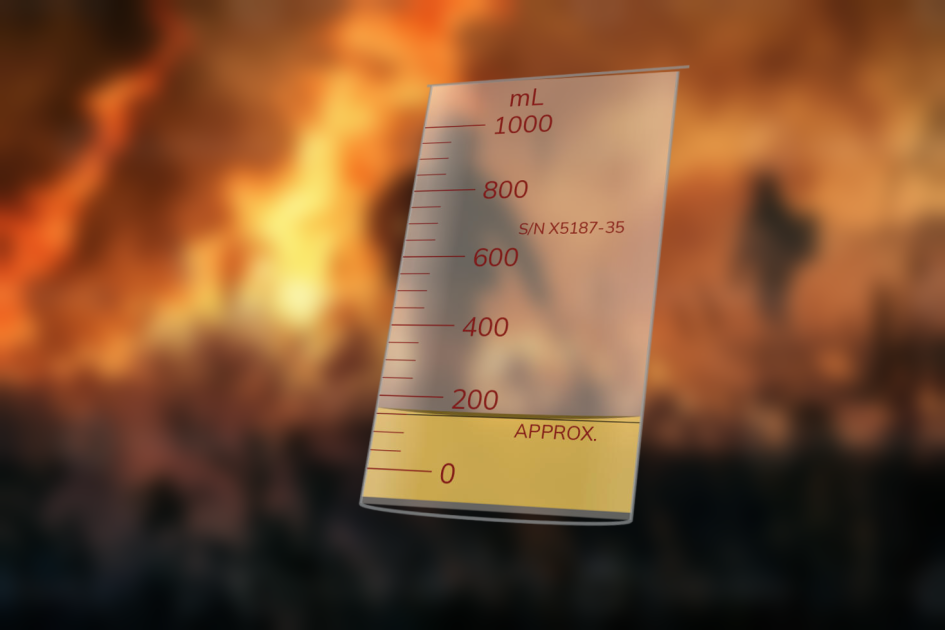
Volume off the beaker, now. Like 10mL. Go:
150mL
